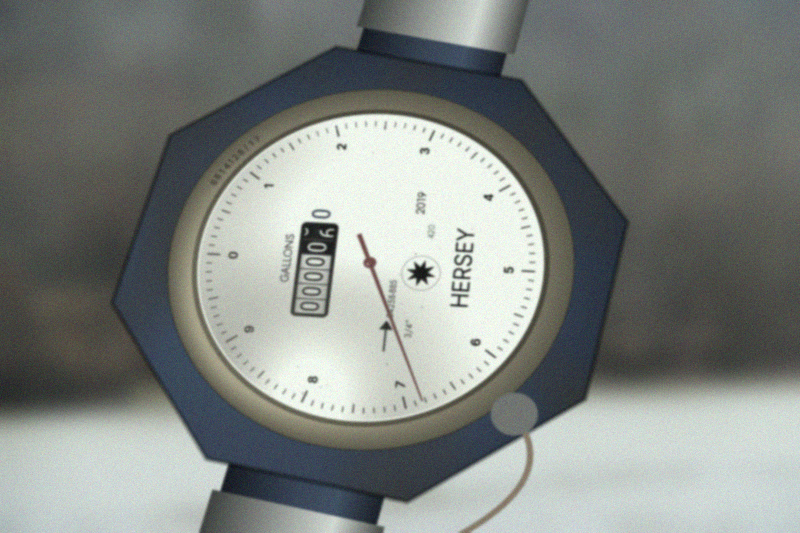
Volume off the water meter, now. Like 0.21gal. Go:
56.8gal
